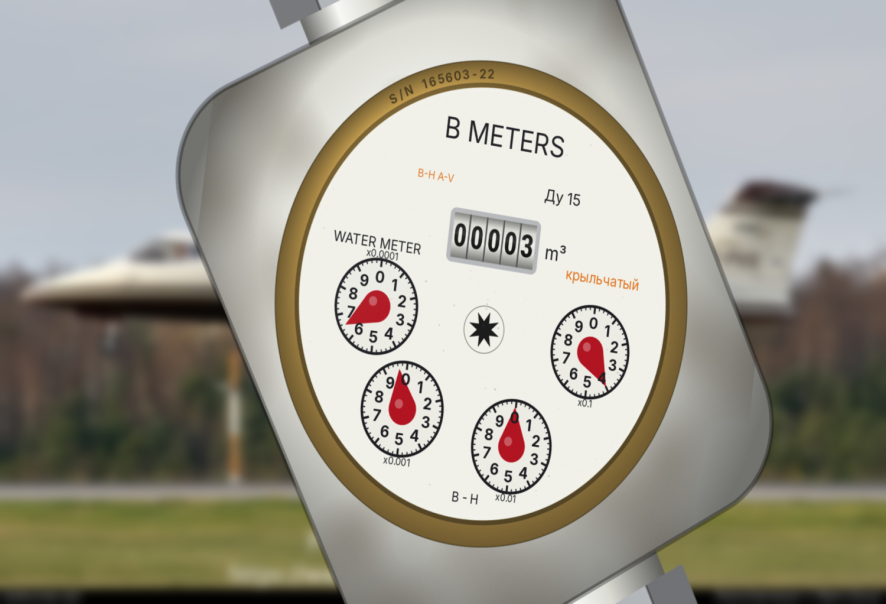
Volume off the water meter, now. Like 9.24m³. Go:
3.3996m³
